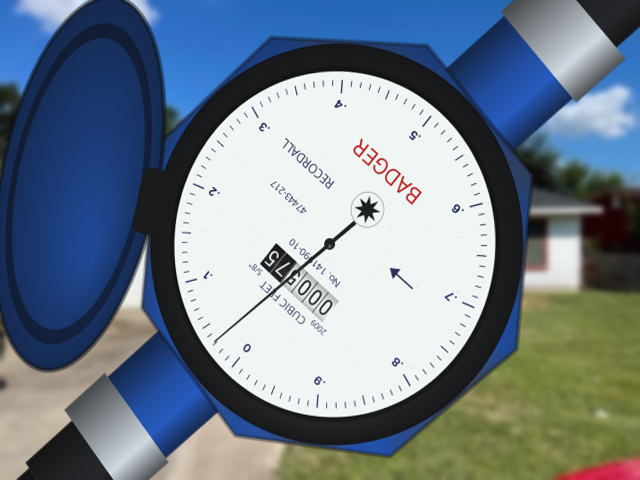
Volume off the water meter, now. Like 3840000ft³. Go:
575.03ft³
